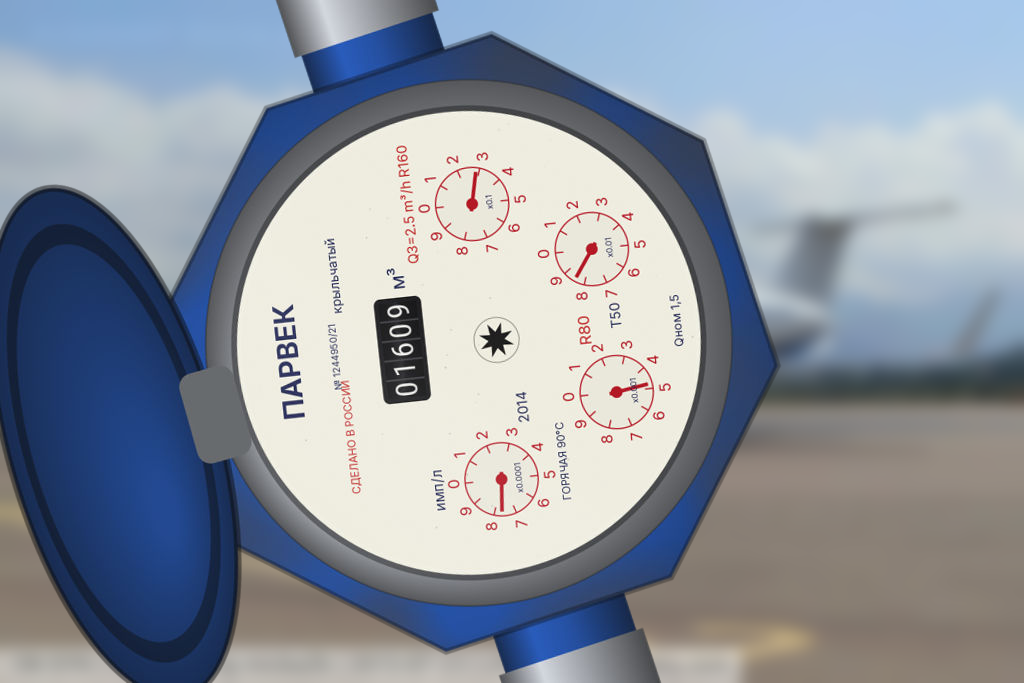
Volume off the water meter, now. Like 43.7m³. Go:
1609.2847m³
